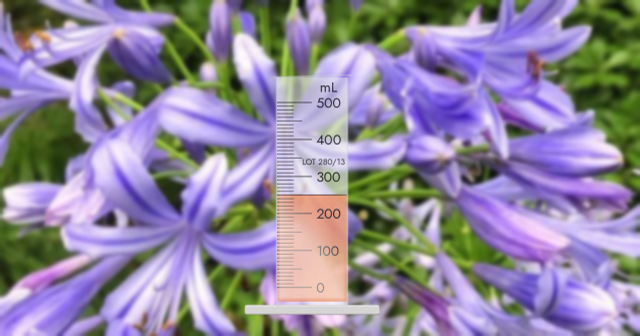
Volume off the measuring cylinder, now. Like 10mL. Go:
250mL
